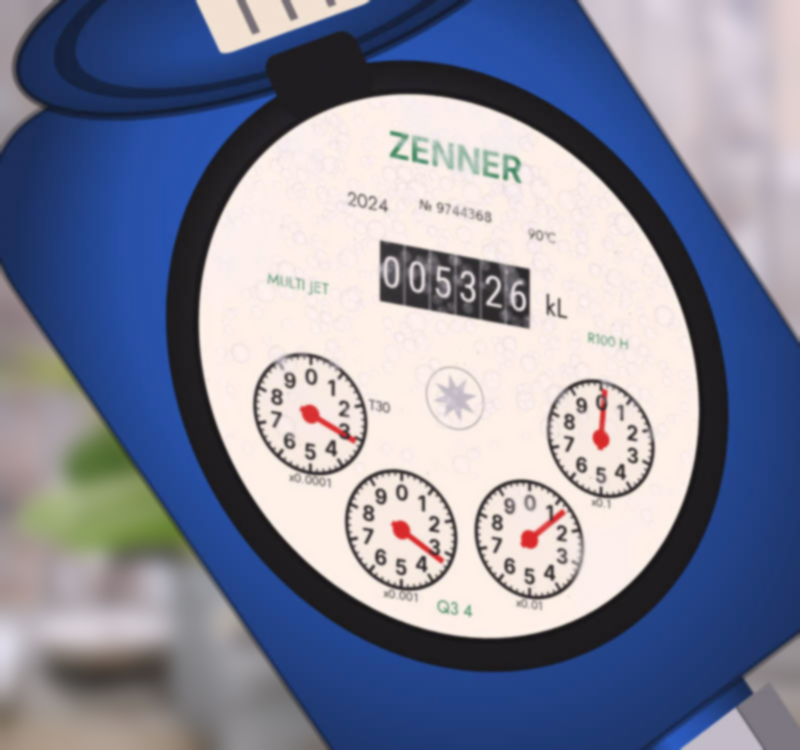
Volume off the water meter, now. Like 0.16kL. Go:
5326.0133kL
